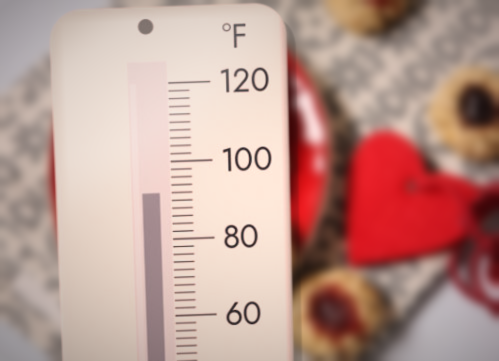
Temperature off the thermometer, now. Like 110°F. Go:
92°F
